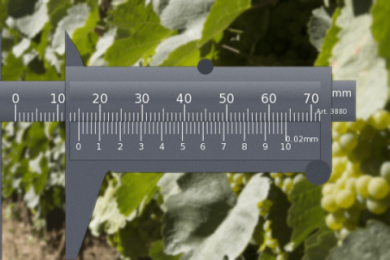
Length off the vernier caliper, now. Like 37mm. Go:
15.0mm
